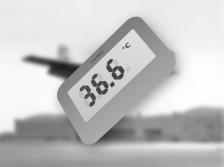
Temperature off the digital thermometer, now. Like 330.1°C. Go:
36.6°C
